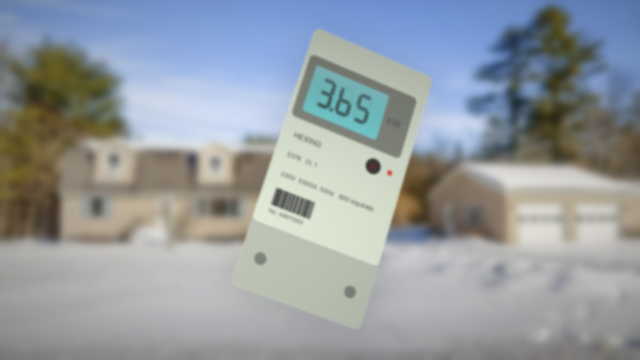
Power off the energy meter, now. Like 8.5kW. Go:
3.65kW
